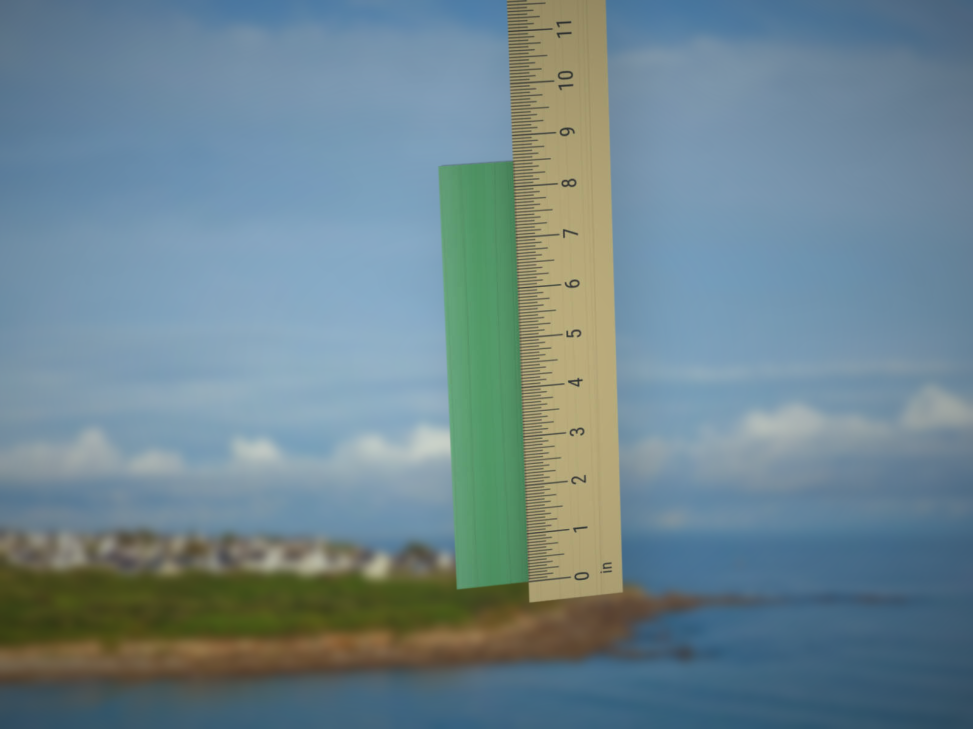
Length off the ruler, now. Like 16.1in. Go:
8.5in
